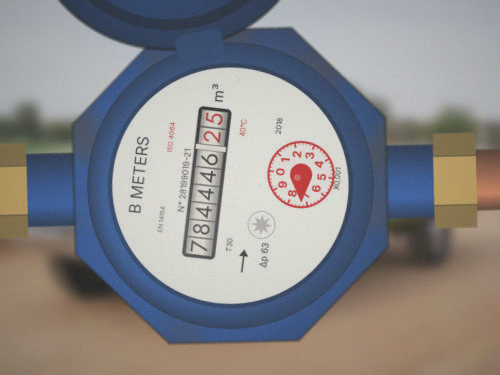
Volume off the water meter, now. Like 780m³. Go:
784446.257m³
